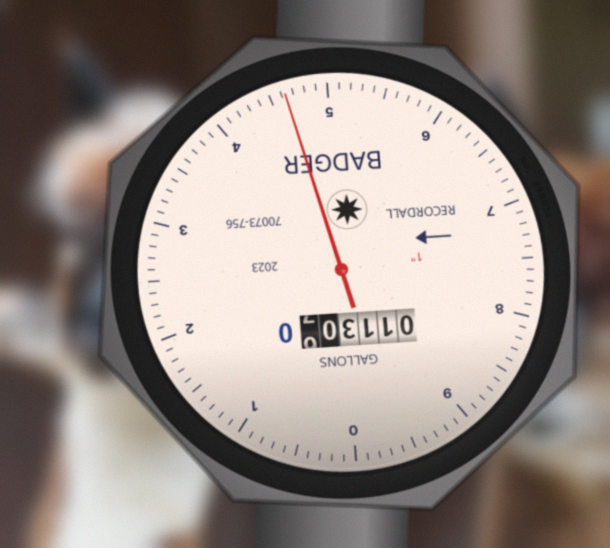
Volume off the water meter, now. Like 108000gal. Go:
113064.6gal
